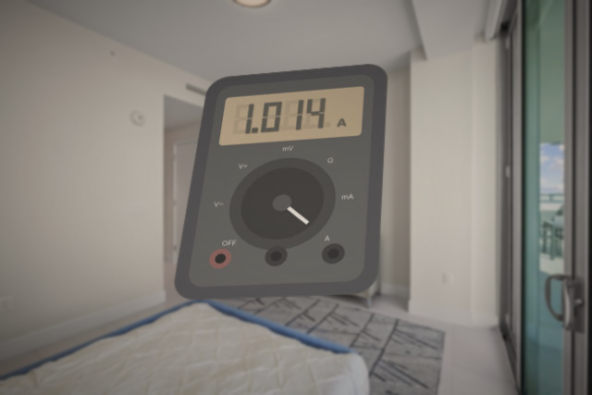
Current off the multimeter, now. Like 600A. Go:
1.014A
